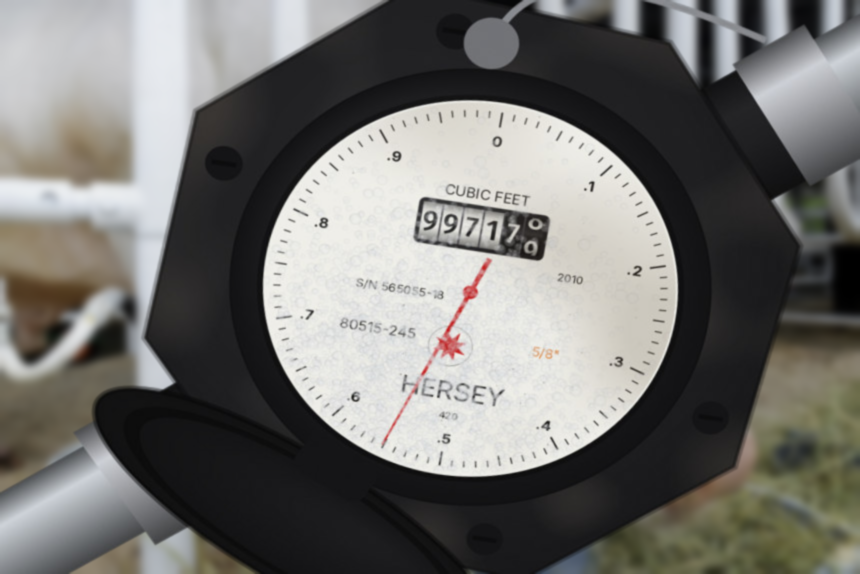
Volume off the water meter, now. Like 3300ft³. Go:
997178.55ft³
